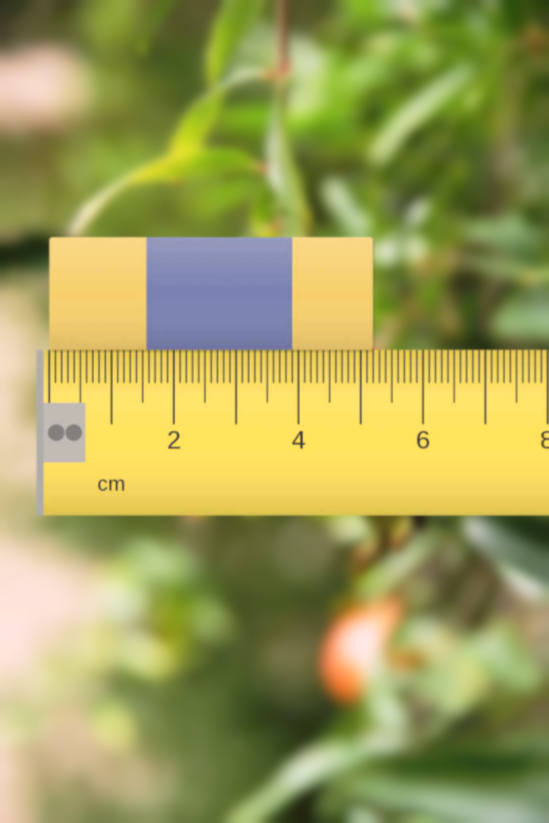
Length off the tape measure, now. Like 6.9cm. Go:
5.2cm
